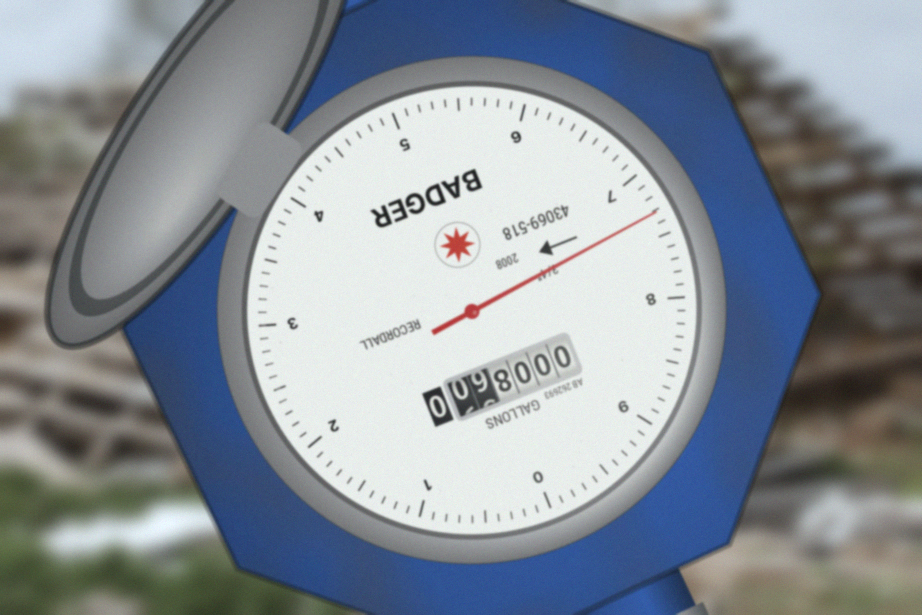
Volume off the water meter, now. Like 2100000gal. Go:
8597.3gal
